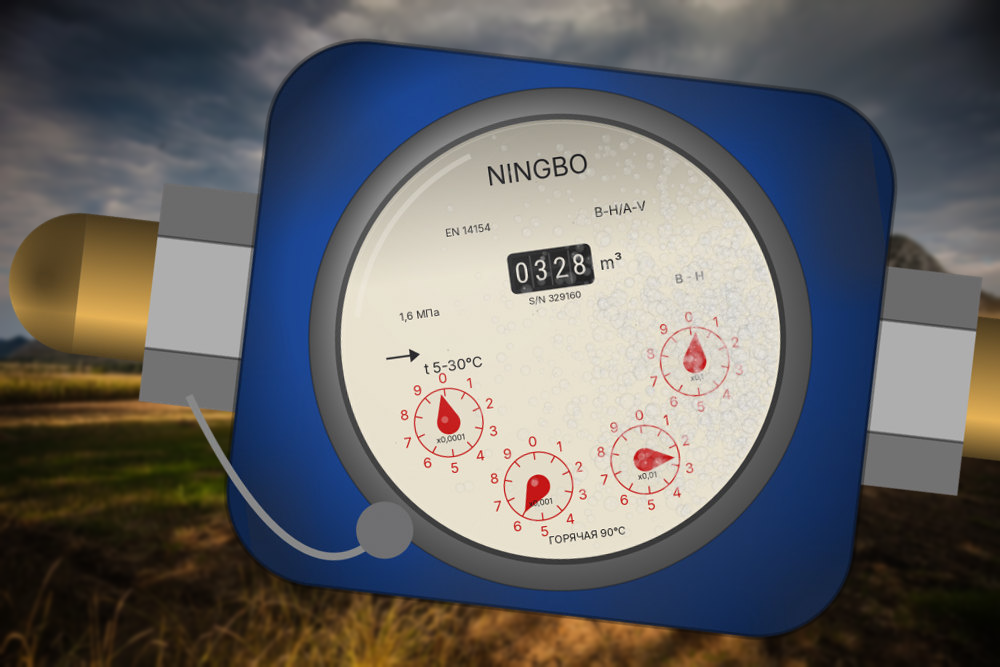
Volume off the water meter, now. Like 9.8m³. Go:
328.0259m³
